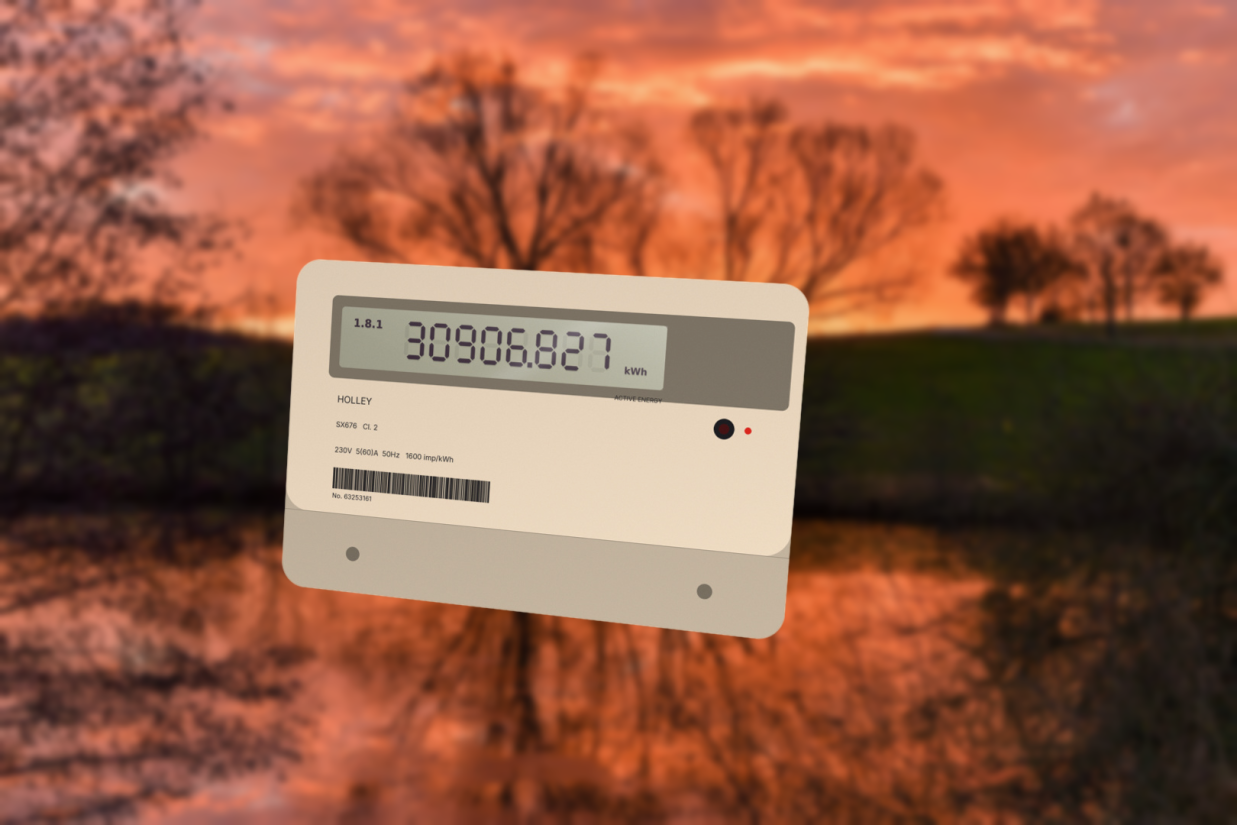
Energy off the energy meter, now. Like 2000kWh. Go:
30906.827kWh
